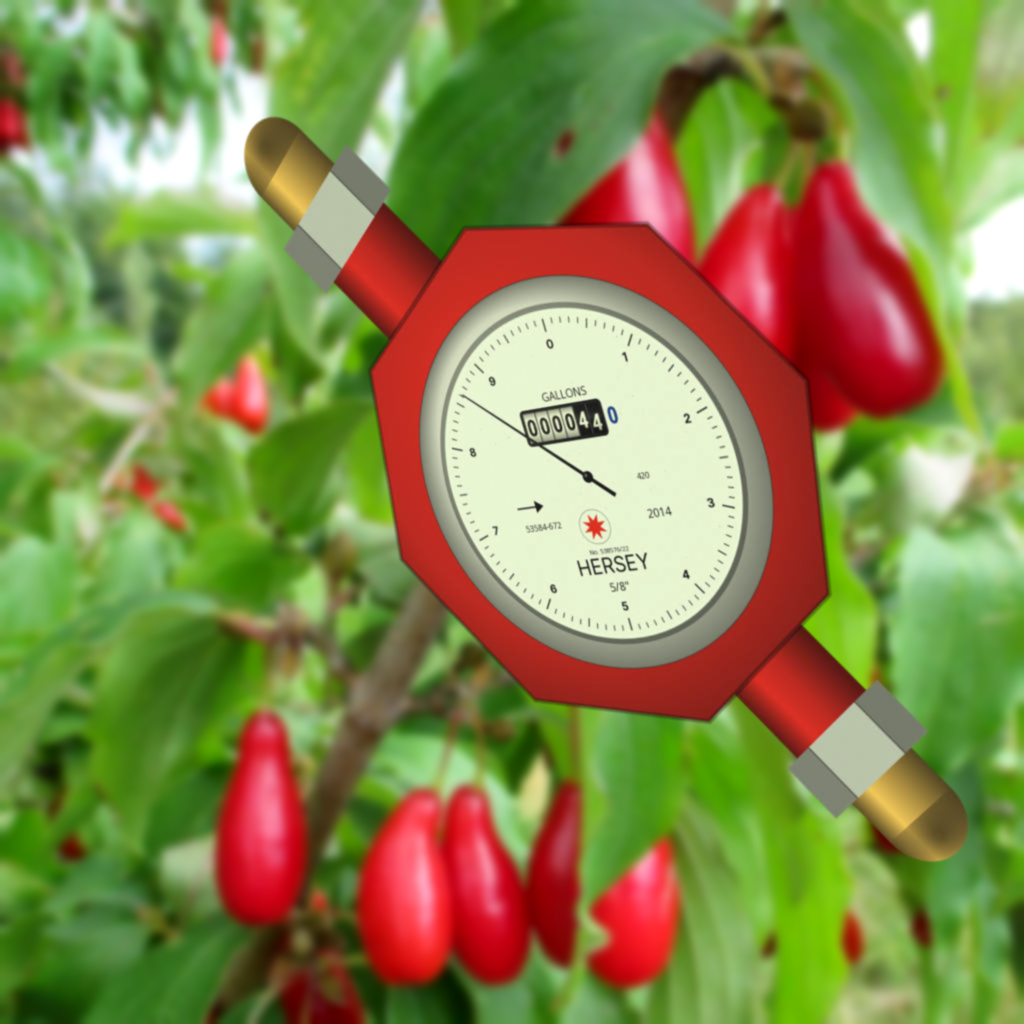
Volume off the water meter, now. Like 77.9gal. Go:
438.6gal
